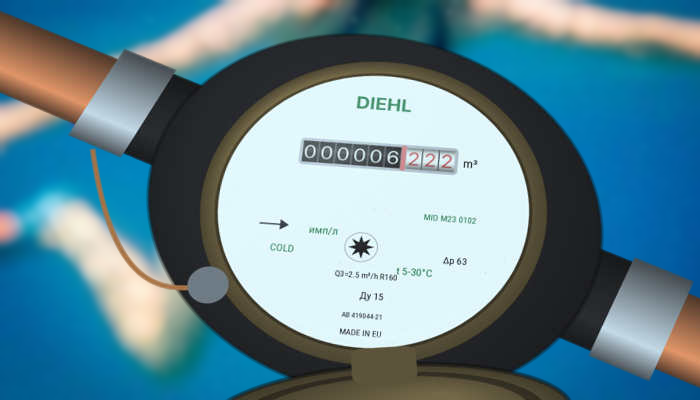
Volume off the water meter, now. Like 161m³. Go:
6.222m³
